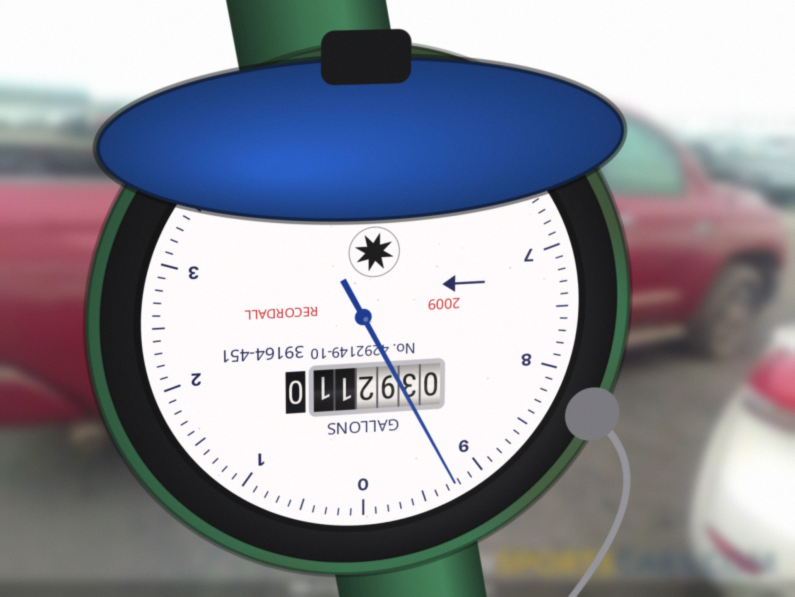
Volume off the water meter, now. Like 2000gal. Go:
392109.2gal
